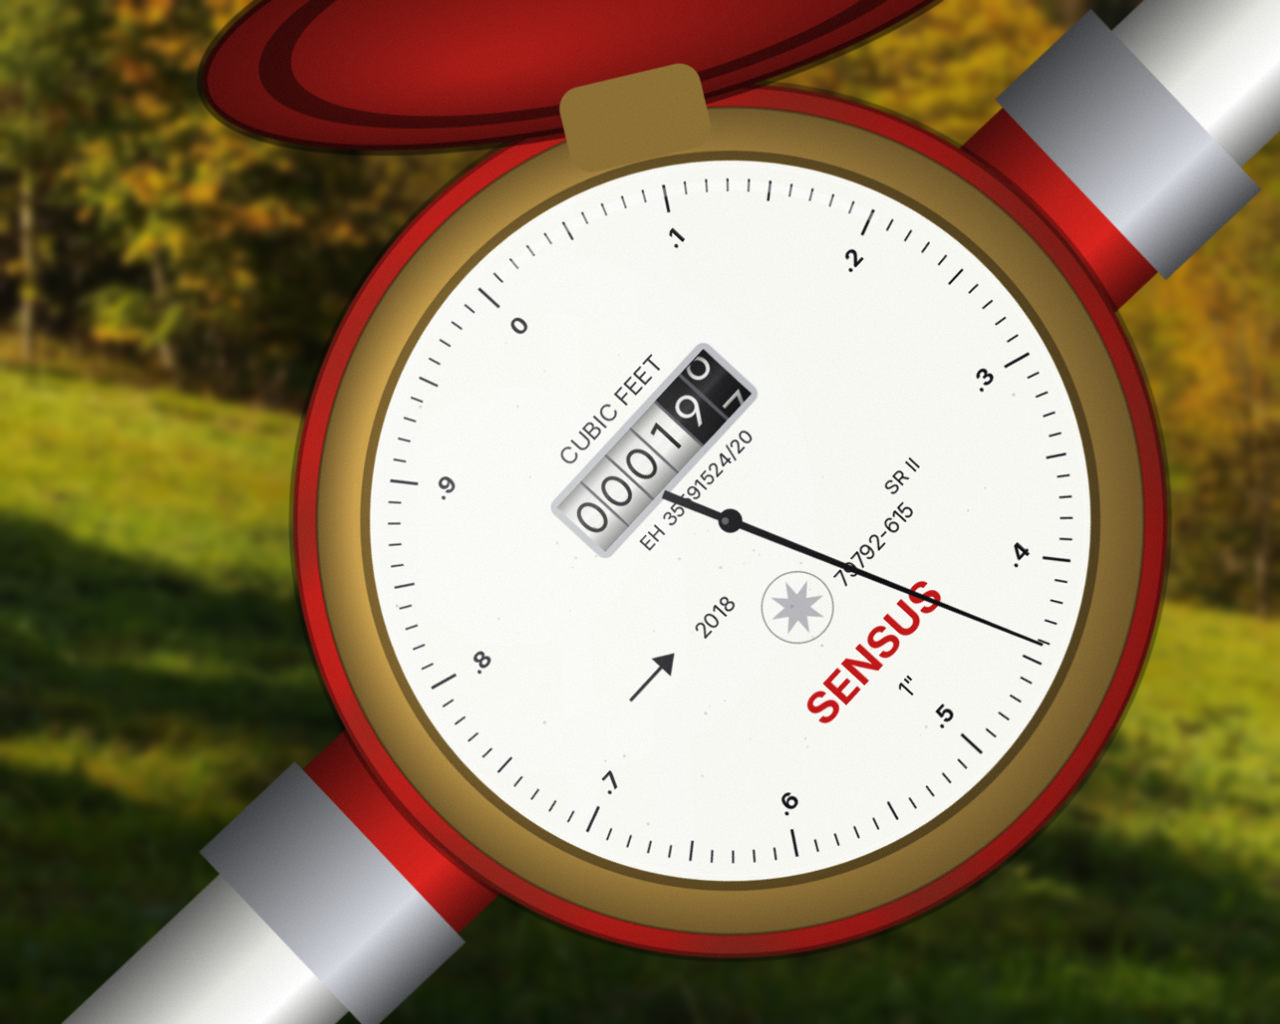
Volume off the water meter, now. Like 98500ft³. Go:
196.44ft³
